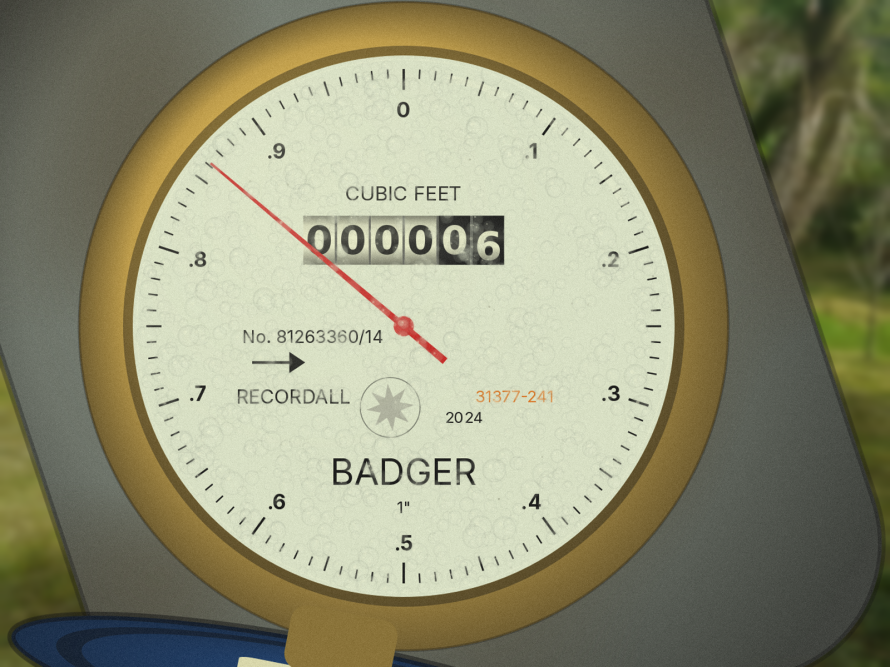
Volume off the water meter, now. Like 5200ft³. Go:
5.86ft³
